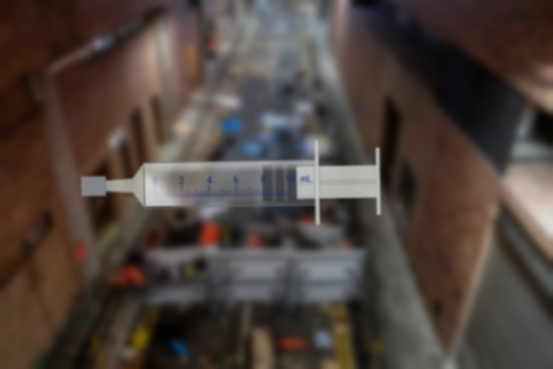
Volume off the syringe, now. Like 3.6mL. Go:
8mL
